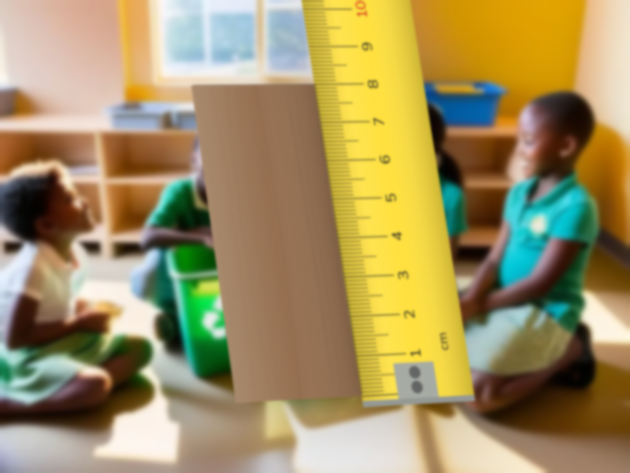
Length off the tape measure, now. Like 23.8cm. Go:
8cm
